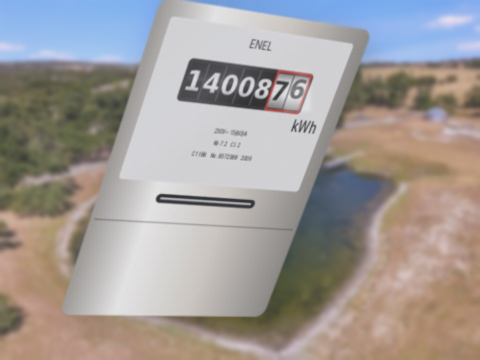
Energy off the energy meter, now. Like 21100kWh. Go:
14008.76kWh
